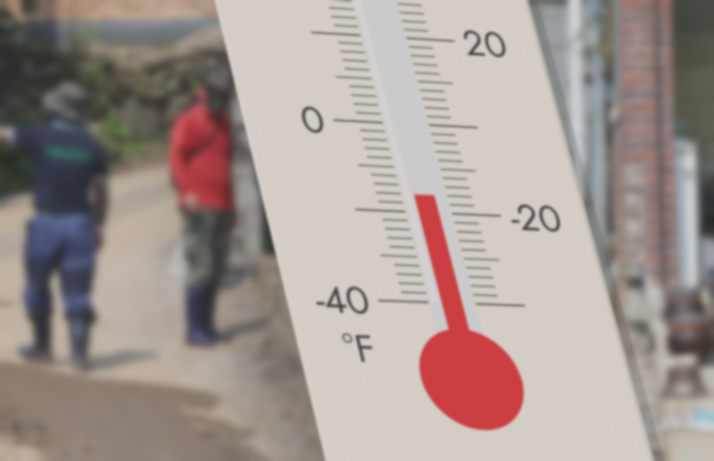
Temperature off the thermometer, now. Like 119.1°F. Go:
-16°F
